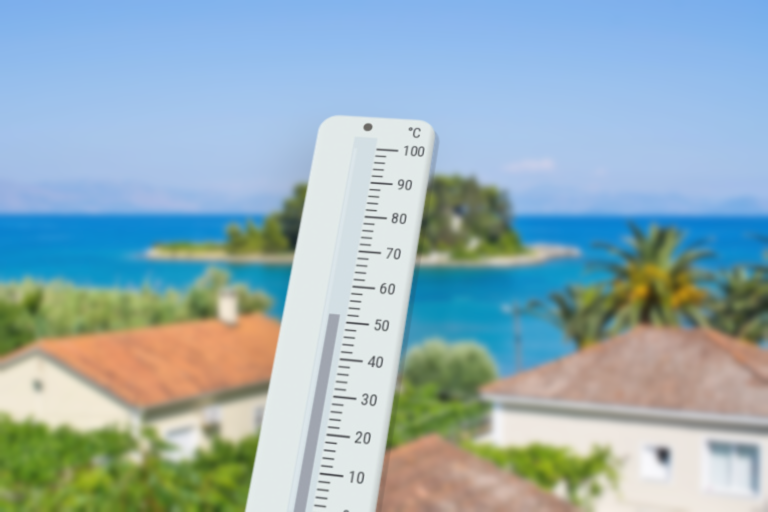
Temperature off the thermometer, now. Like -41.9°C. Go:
52°C
